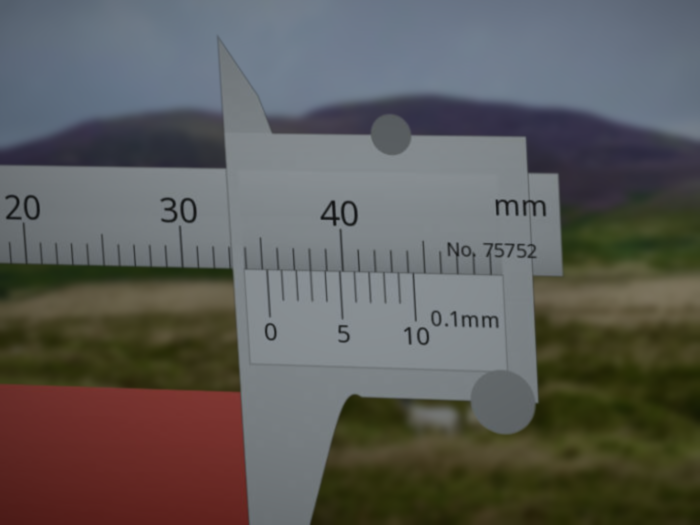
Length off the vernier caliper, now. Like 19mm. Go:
35.3mm
